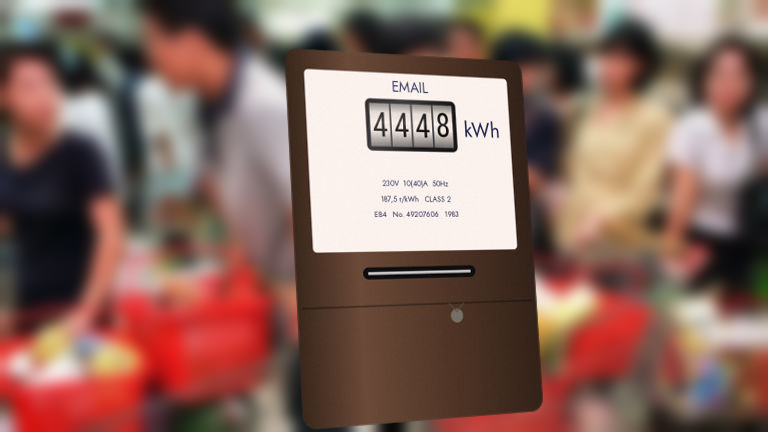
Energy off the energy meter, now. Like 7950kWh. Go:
4448kWh
